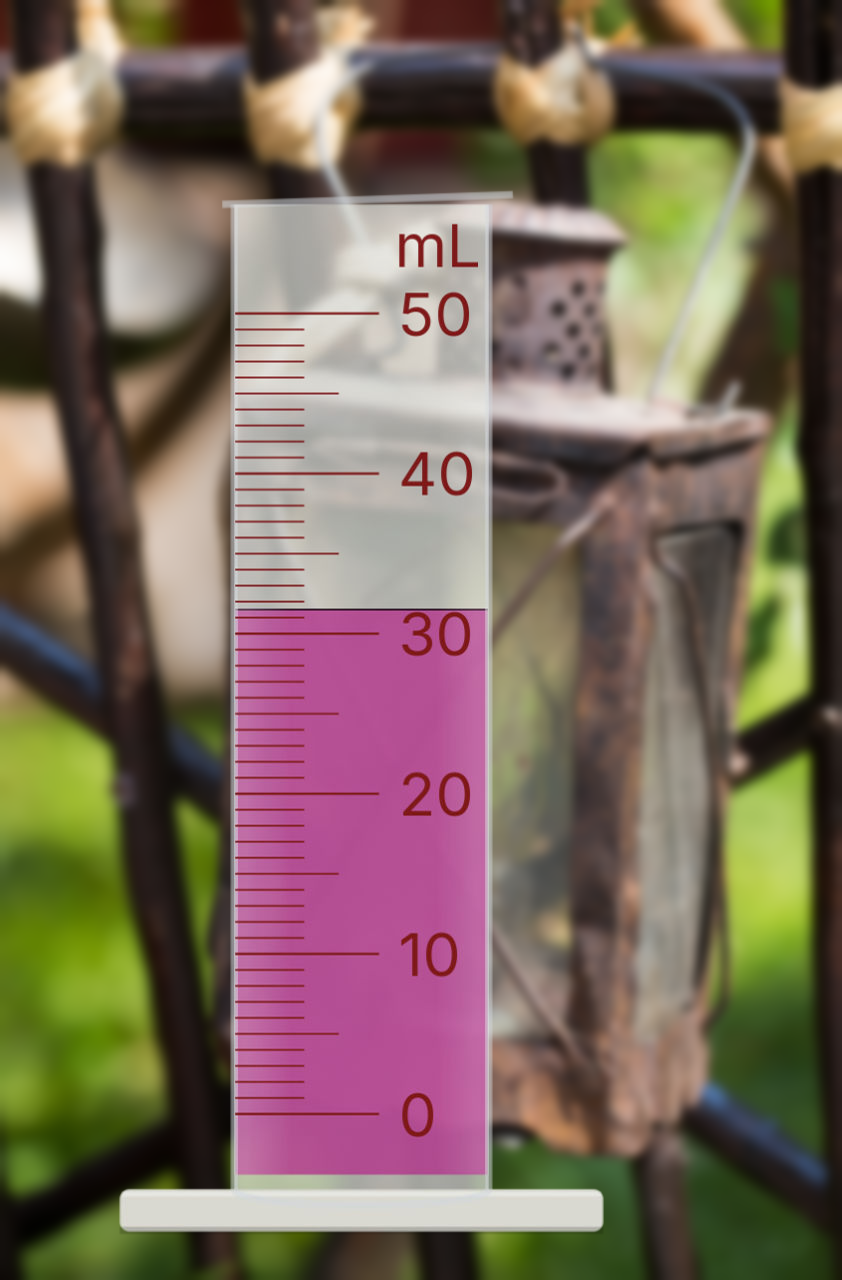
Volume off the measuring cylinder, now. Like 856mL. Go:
31.5mL
